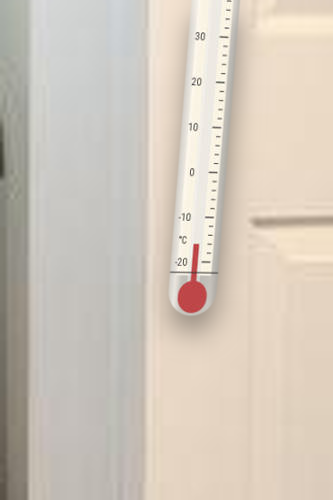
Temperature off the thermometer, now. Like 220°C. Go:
-16°C
